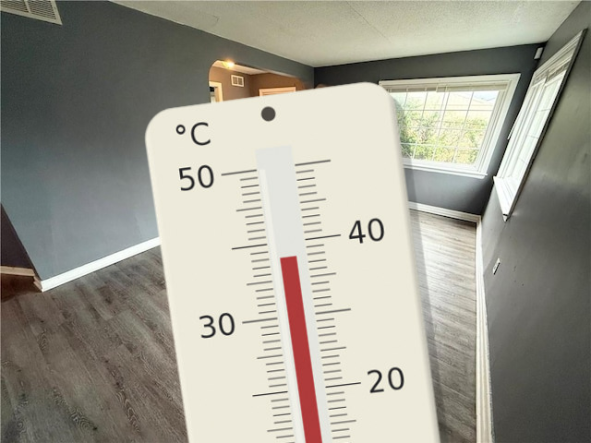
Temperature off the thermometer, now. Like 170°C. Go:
38°C
